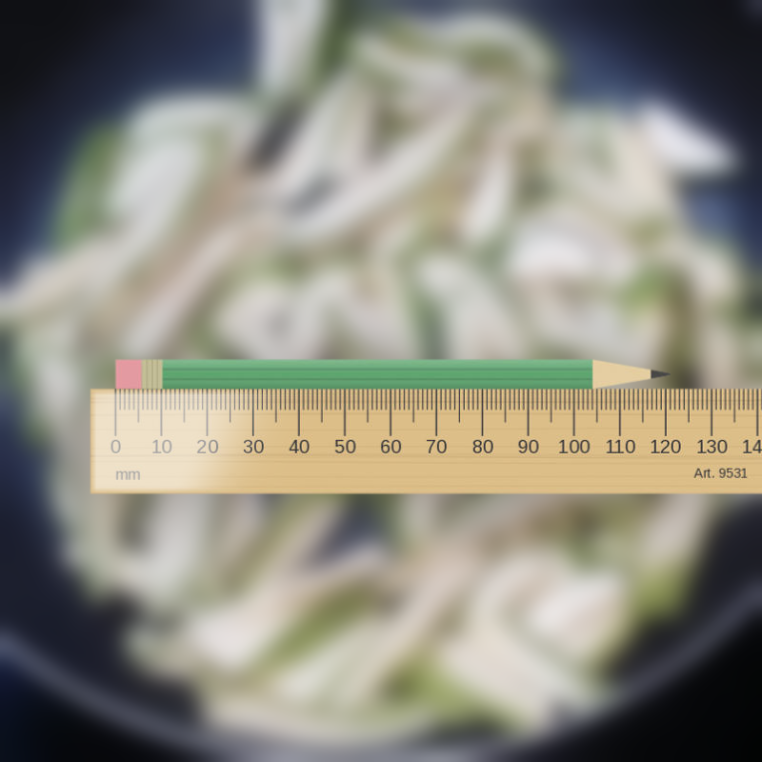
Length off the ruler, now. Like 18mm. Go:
121mm
